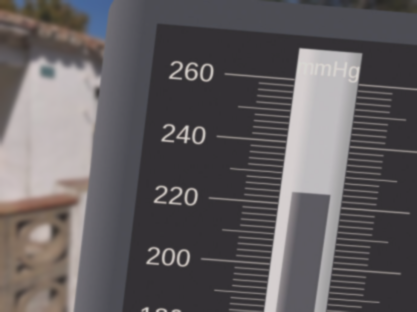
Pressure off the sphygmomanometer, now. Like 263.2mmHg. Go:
224mmHg
